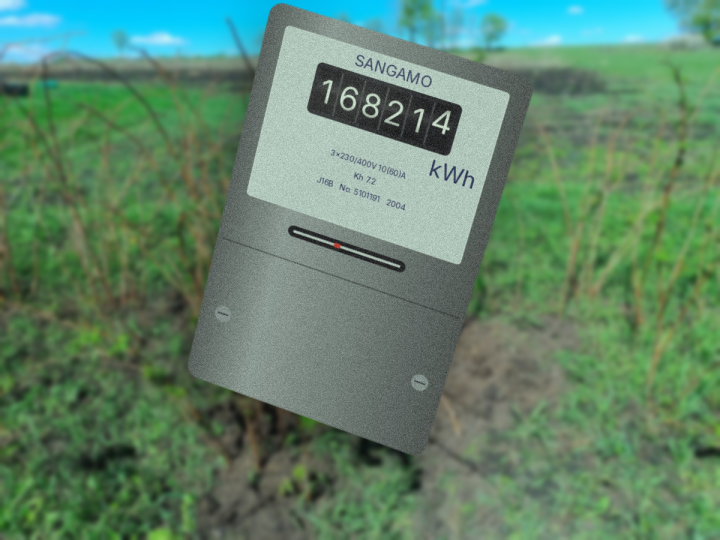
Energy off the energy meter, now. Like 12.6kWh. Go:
168214kWh
